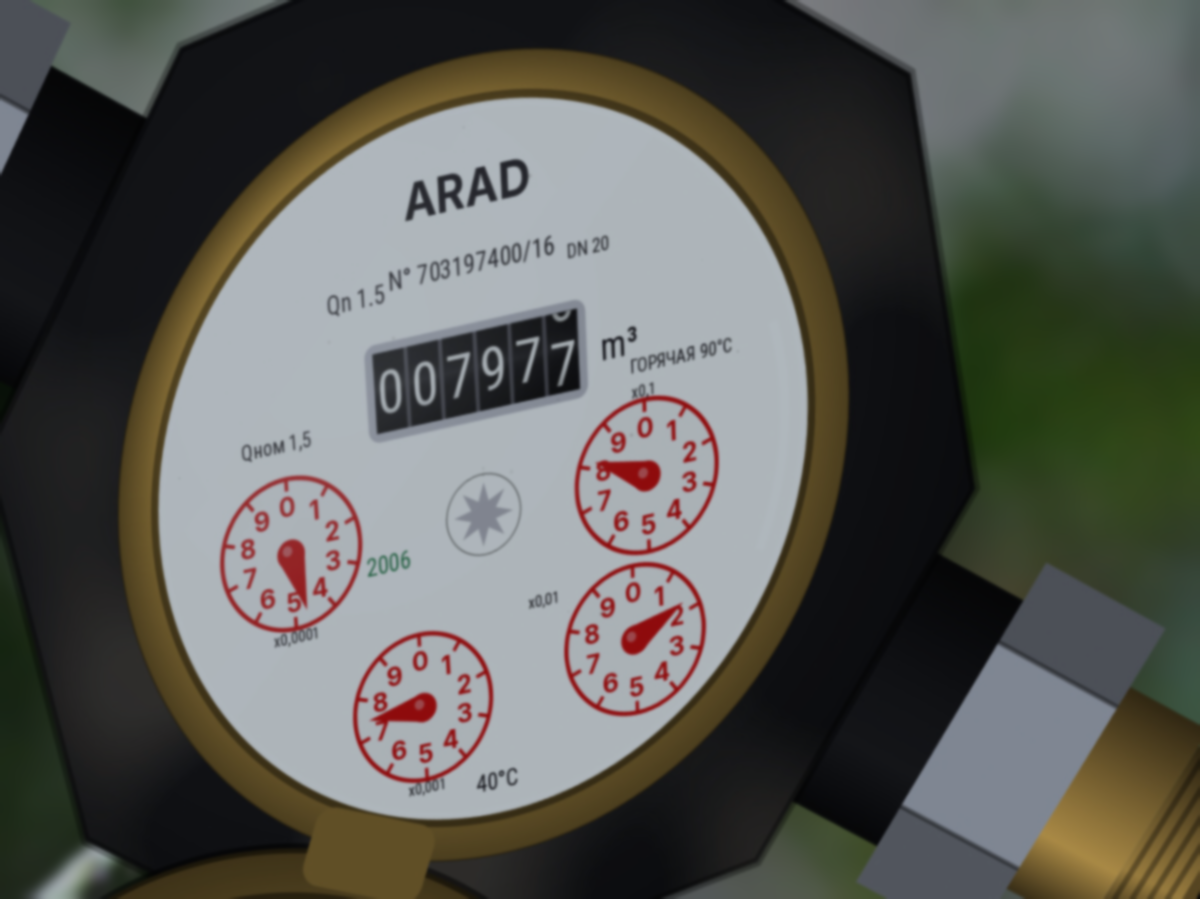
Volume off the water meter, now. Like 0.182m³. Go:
7976.8174m³
